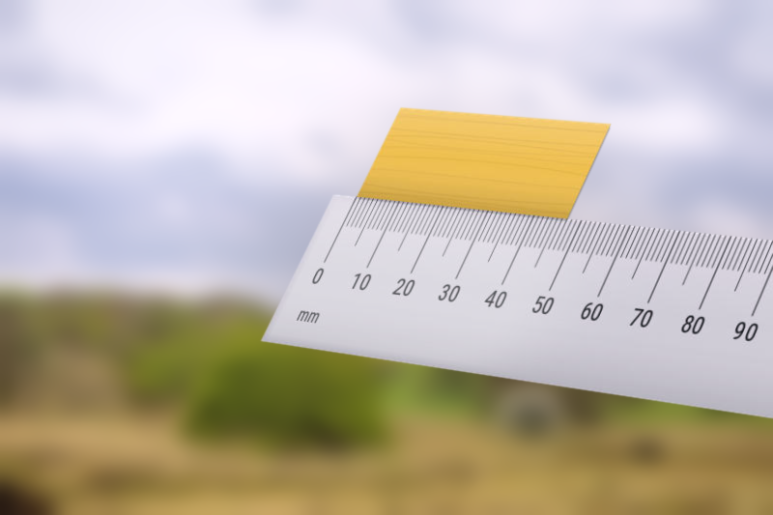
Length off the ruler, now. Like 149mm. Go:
47mm
